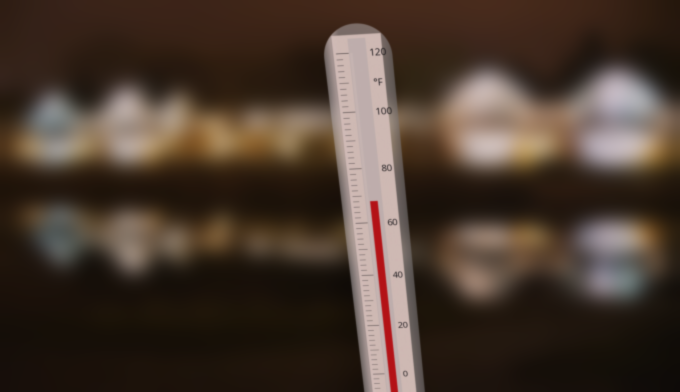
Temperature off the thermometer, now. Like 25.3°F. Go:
68°F
